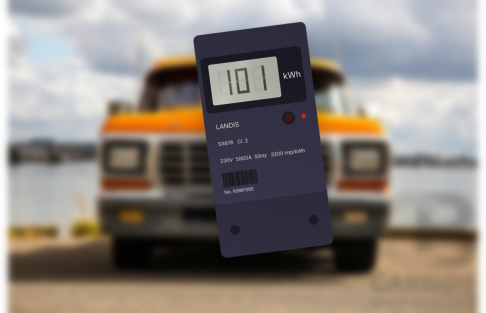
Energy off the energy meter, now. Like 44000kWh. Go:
101kWh
